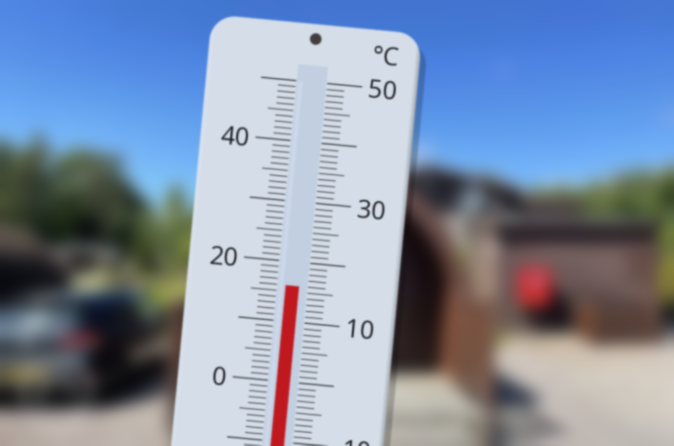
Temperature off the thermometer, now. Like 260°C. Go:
16°C
